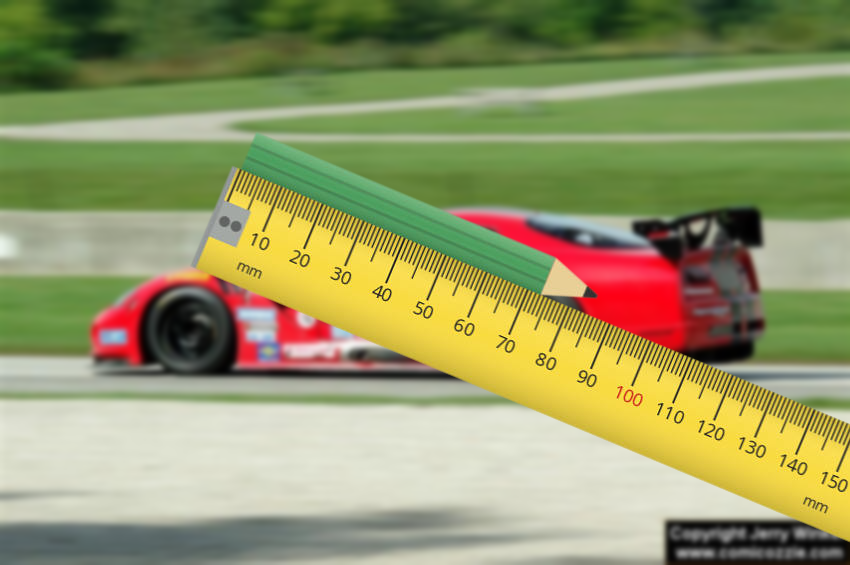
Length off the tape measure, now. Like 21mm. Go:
85mm
